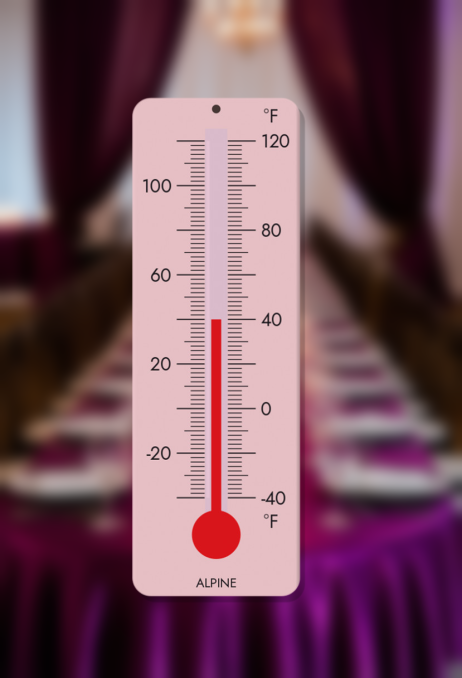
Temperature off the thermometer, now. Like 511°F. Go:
40°F
